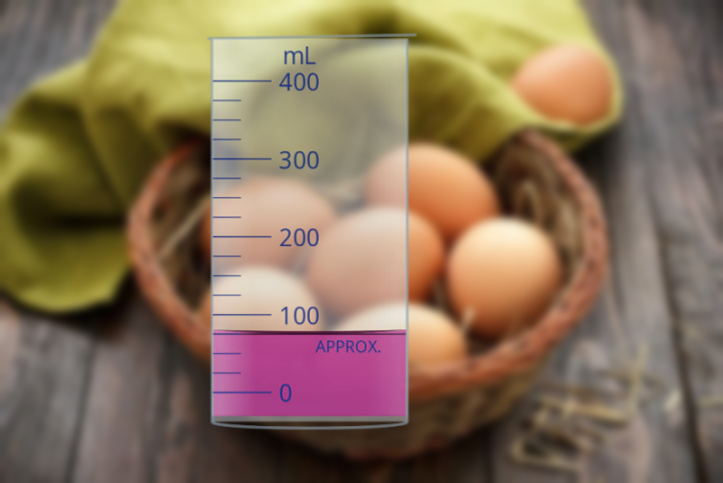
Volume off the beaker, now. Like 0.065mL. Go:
75mL
